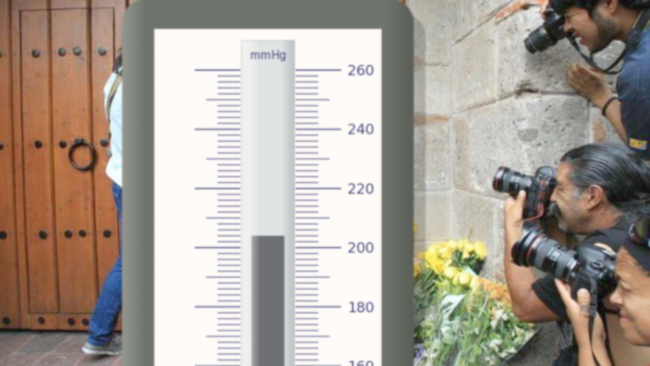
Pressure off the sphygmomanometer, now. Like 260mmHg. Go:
204mmHg
